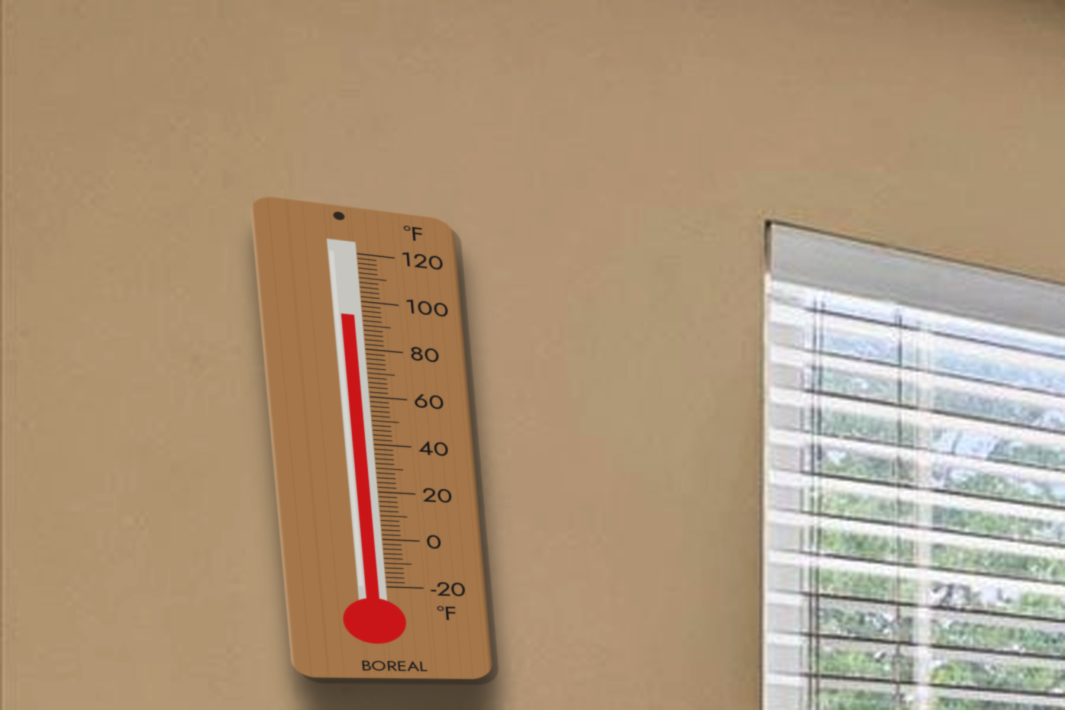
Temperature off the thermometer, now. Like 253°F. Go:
94°F
